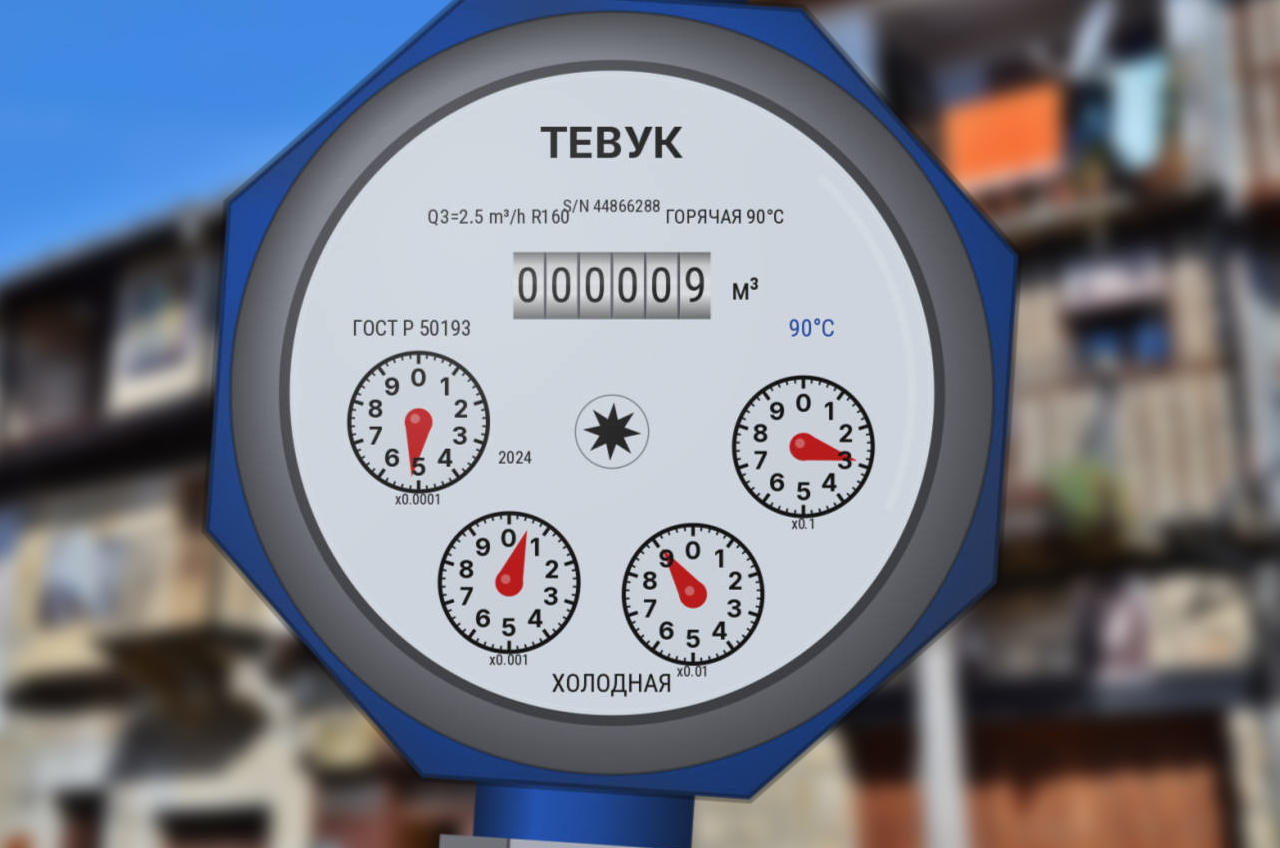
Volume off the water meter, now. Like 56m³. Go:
9.2905m³
